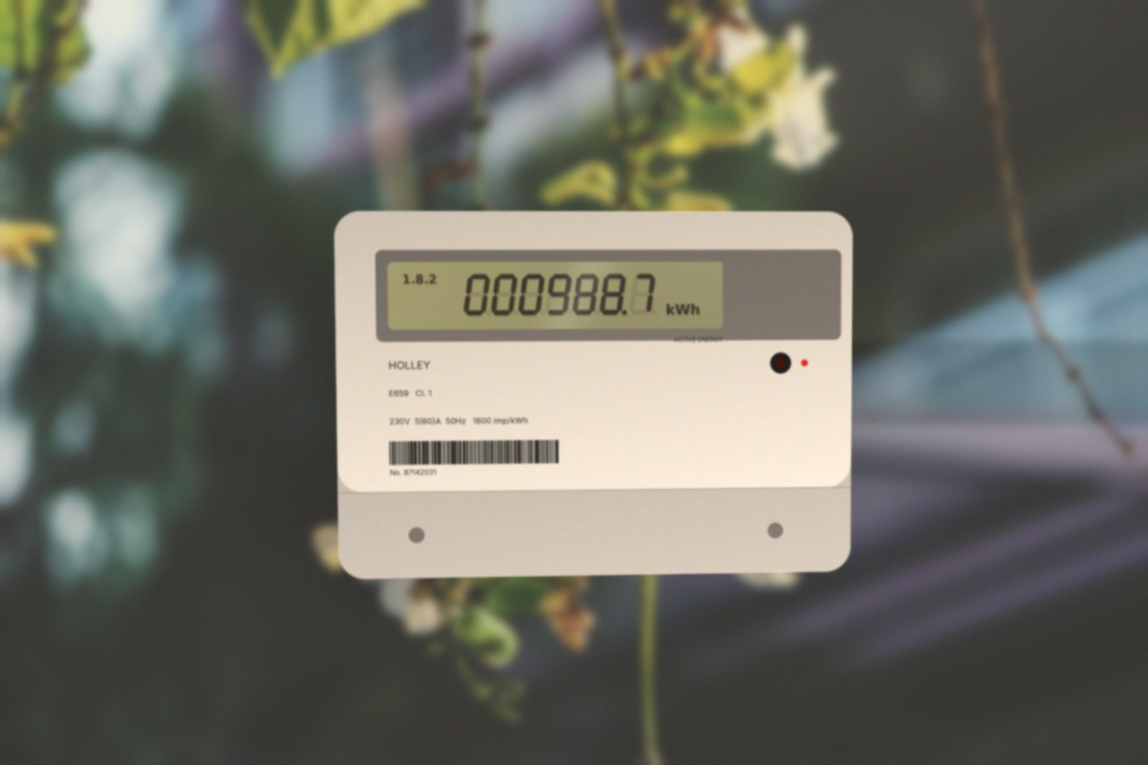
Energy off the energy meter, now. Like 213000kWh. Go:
988.7kWh
